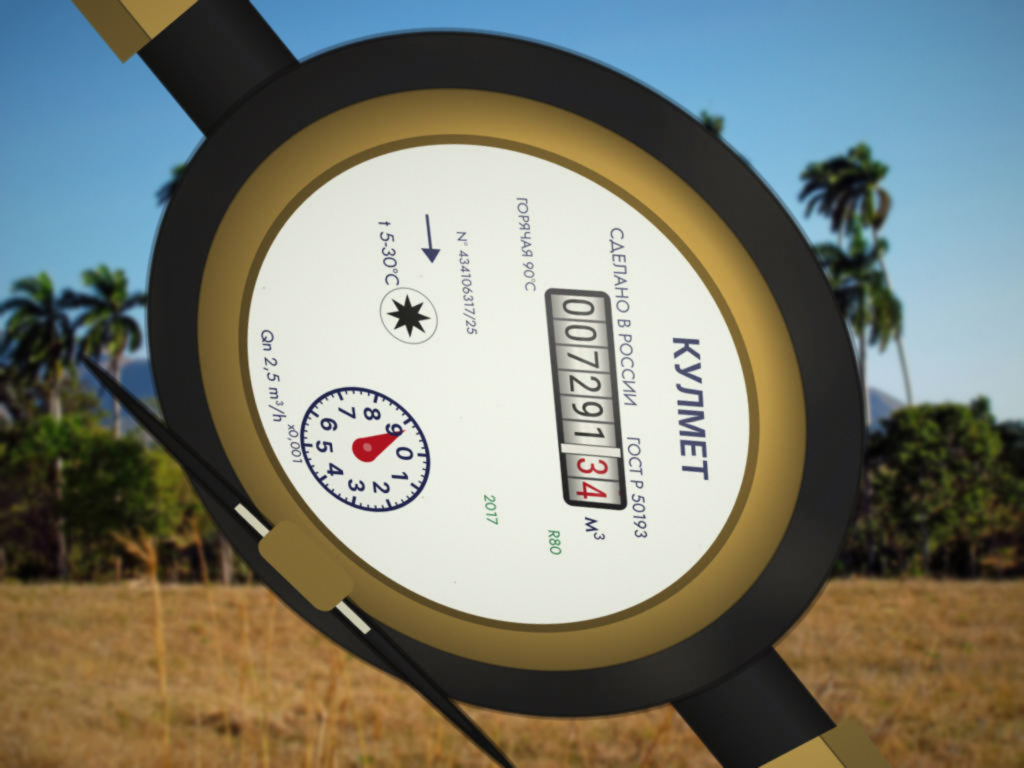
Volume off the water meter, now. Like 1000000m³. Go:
7291.339m³
